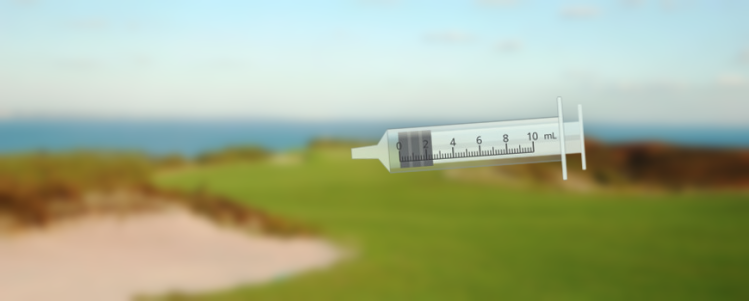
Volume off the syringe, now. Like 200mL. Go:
0mL
